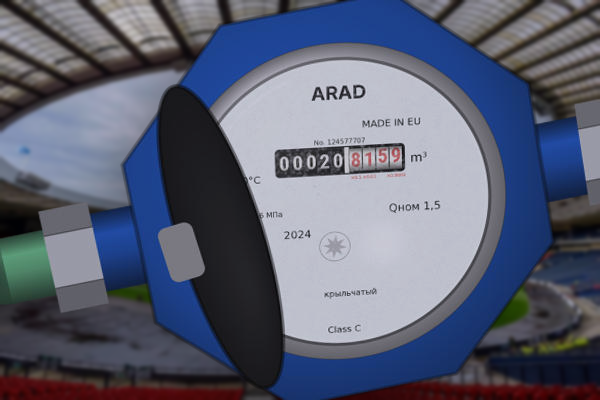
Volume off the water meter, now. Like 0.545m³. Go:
20.8159m³
